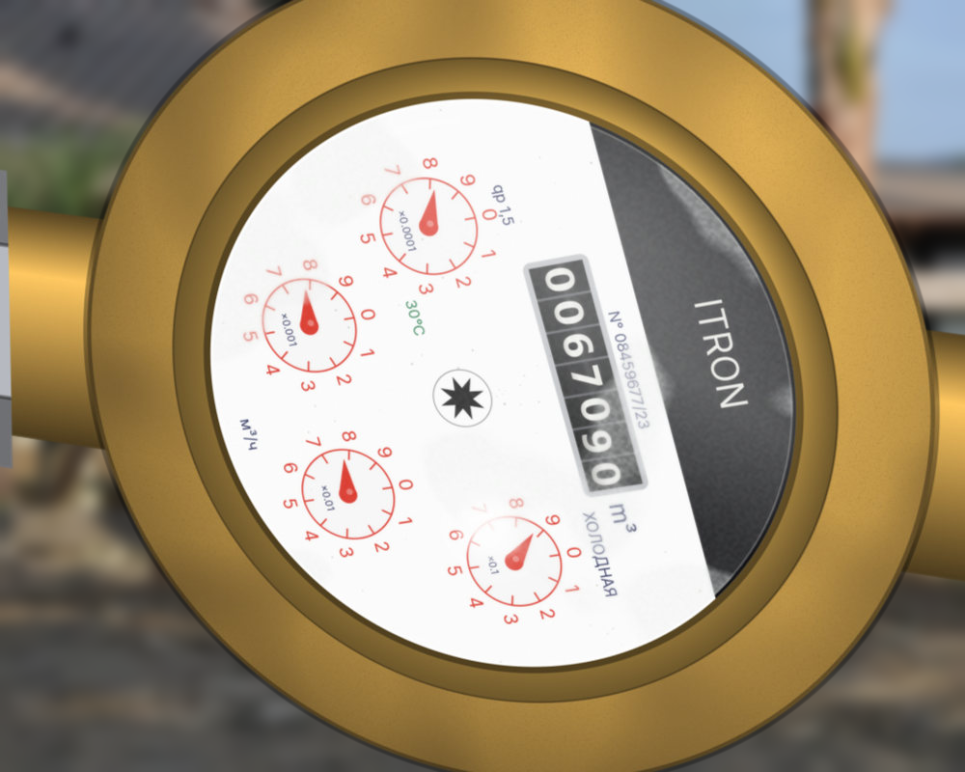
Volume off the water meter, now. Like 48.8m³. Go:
67089.8778m³
